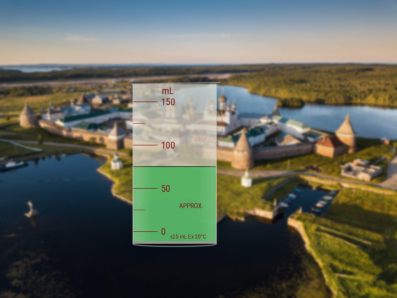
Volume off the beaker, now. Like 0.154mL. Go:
75mL
